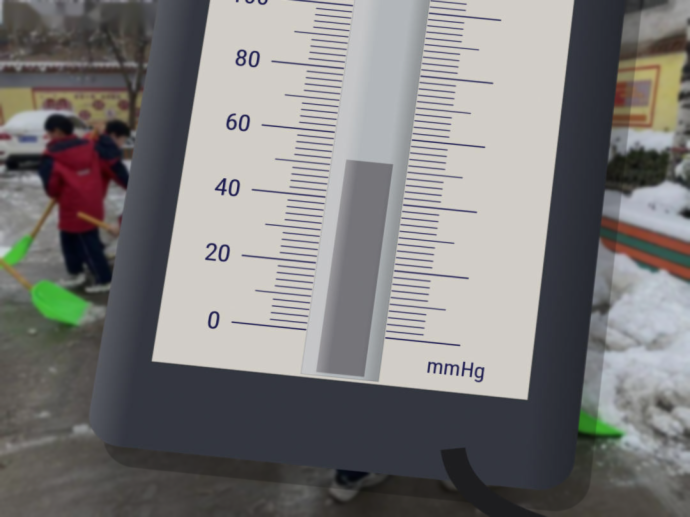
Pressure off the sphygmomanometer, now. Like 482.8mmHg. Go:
52mmHg
